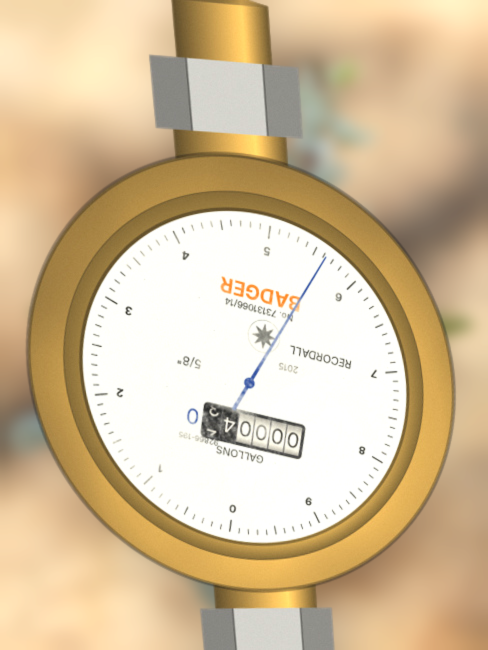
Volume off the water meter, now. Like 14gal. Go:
425.6gal
